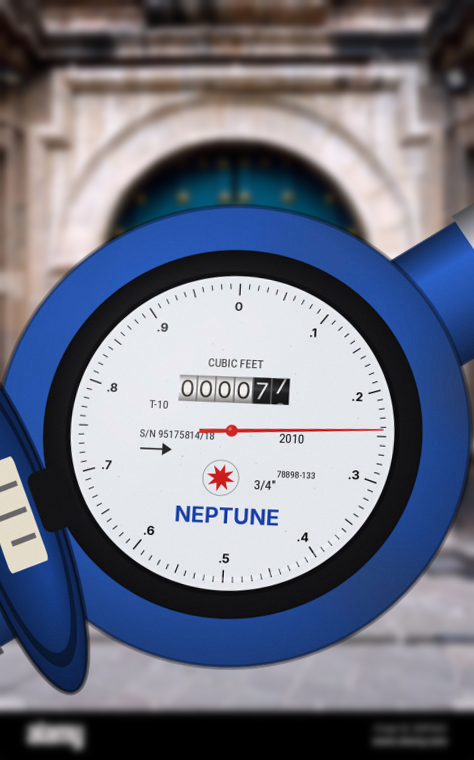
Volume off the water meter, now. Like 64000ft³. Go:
77.24ft³
